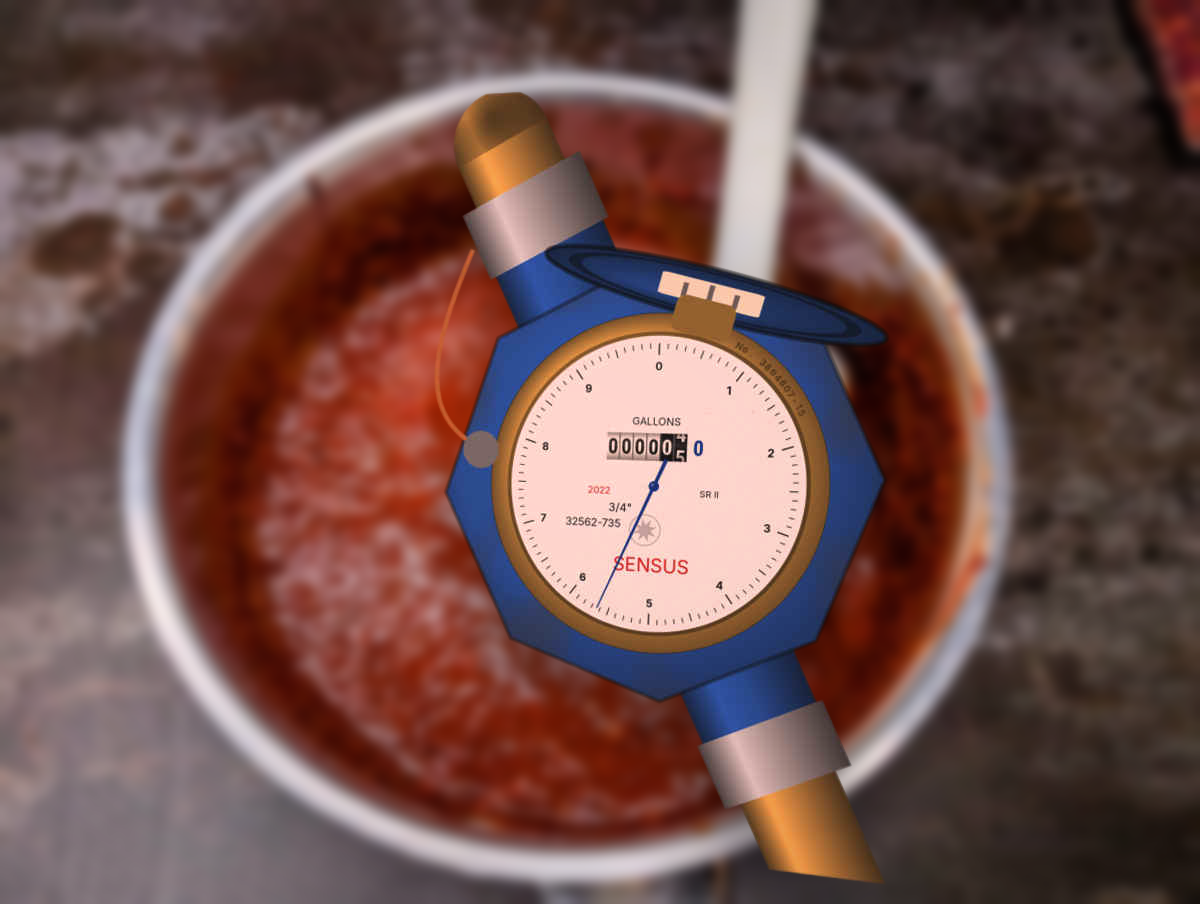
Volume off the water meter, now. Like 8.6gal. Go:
45.6gal
